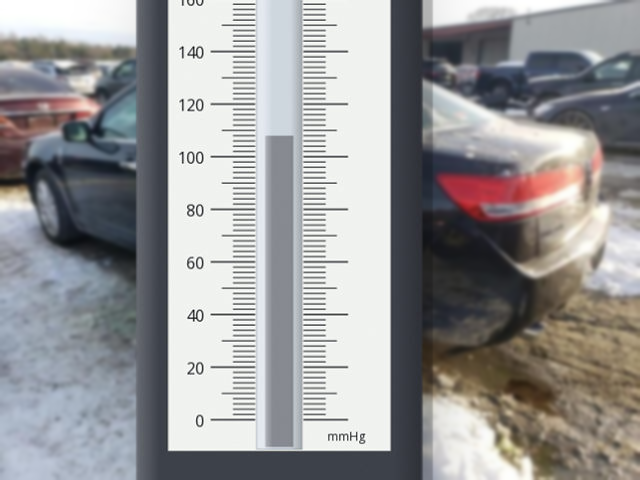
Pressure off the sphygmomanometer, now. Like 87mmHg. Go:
108mmHg
